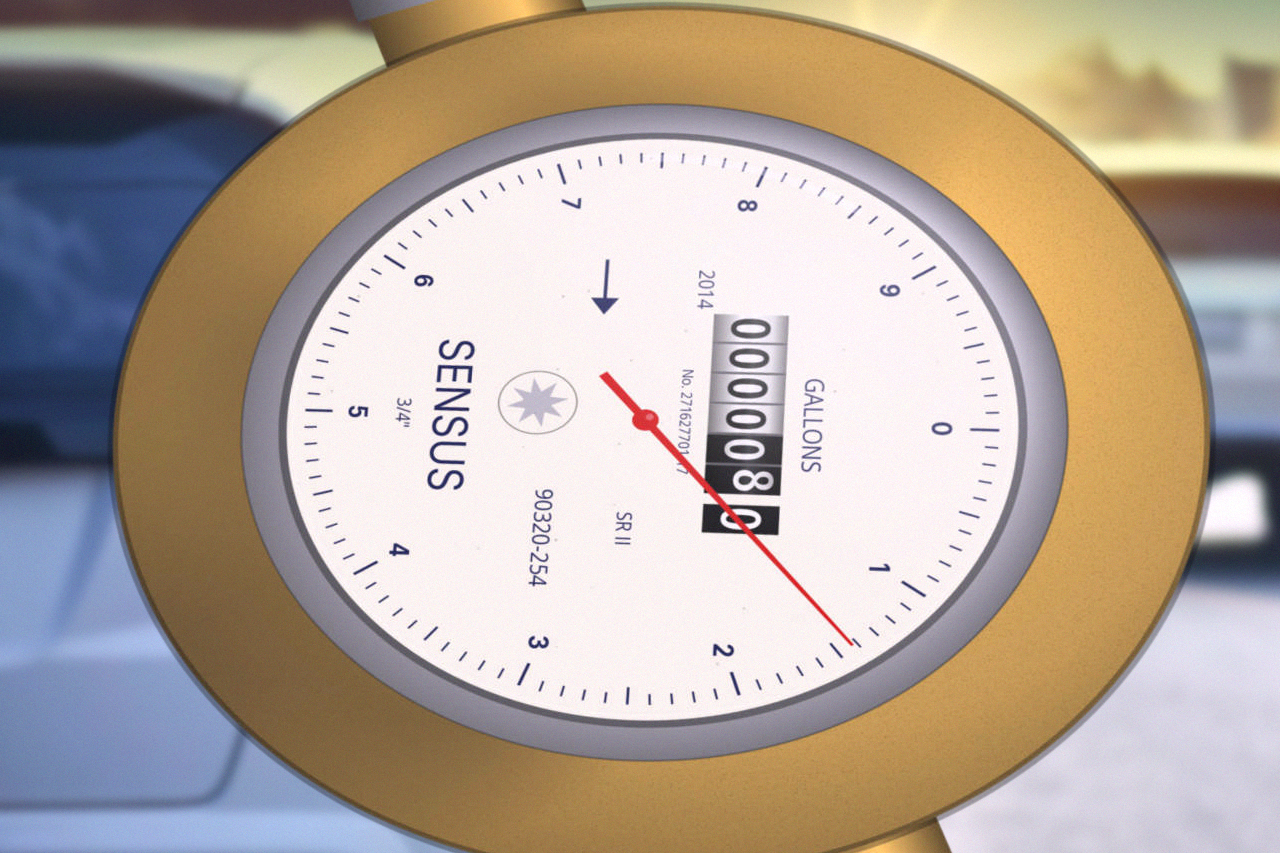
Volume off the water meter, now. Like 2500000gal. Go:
81.4gal
